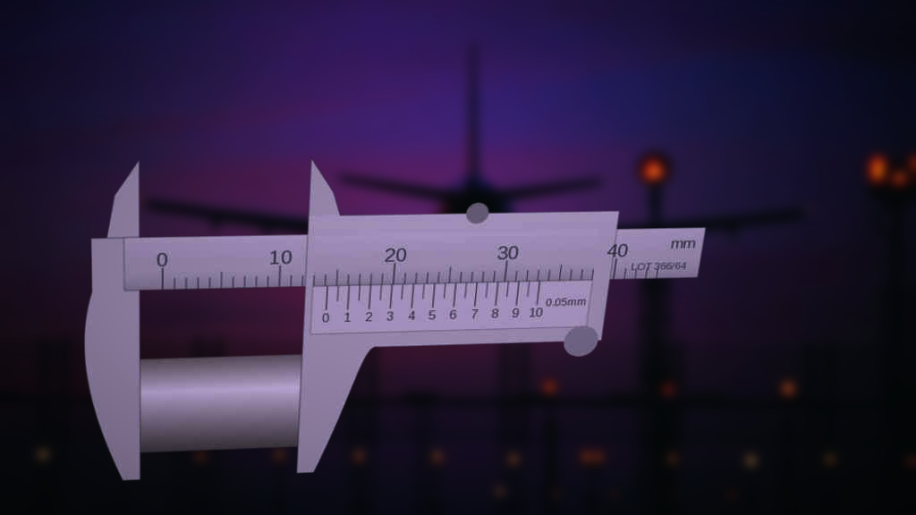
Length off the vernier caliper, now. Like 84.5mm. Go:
14.2mm
